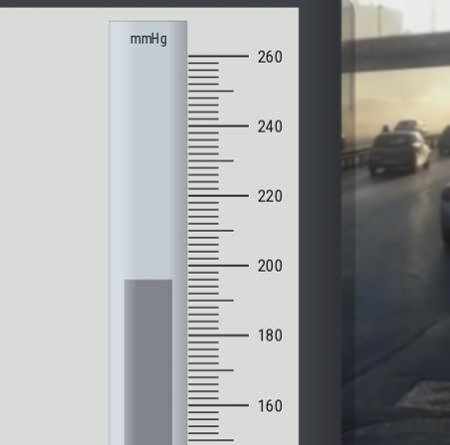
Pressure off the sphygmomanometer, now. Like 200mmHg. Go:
196mmHg
